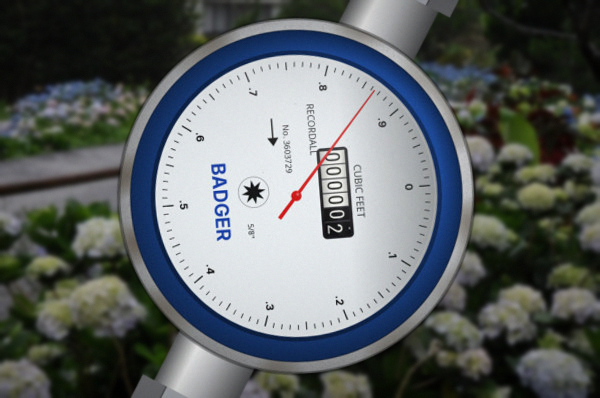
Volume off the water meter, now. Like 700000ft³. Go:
1.86ft³
